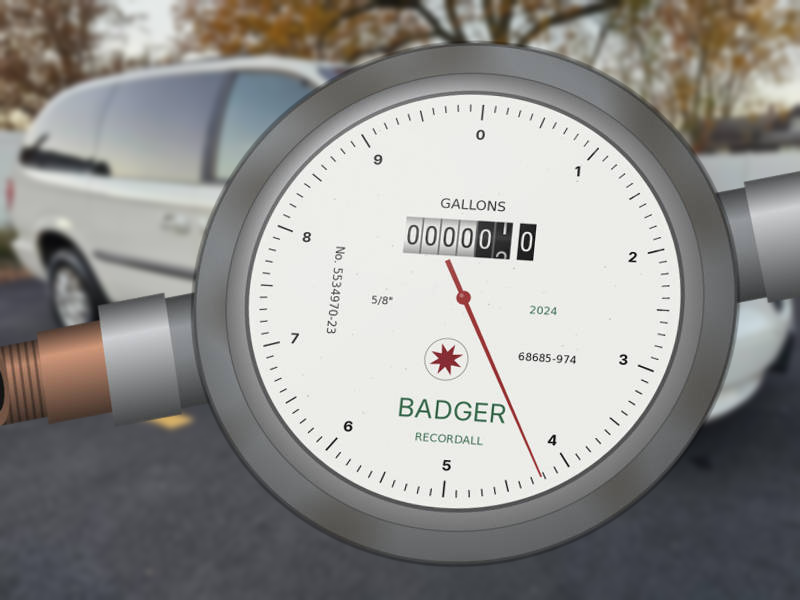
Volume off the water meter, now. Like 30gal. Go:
14.2gal
